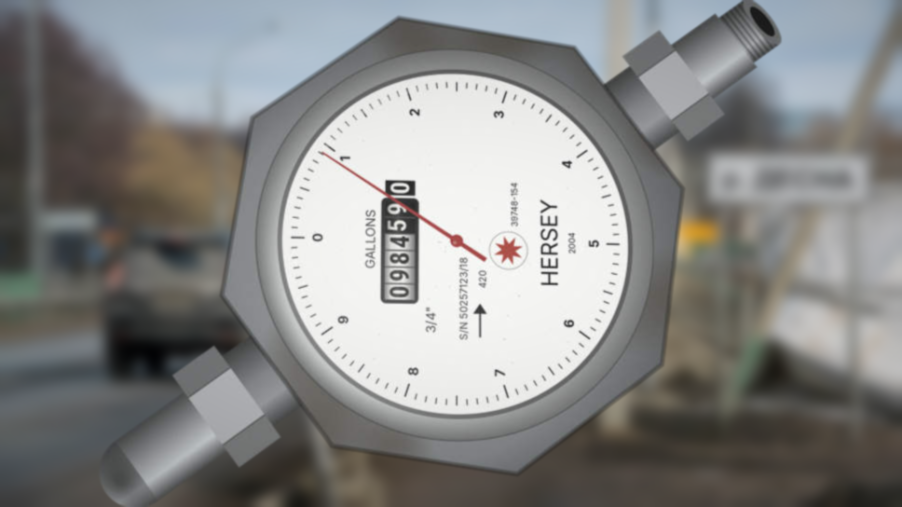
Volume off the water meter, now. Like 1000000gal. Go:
984590.9gal
